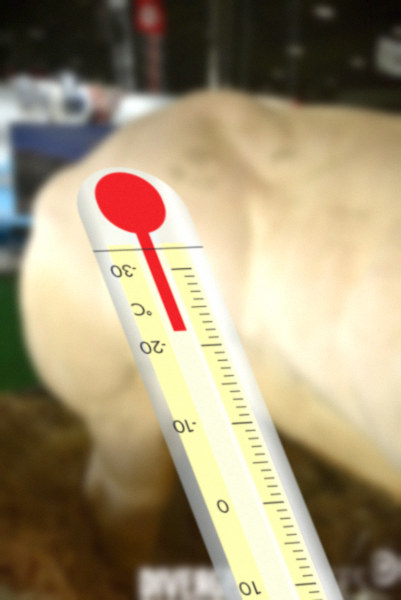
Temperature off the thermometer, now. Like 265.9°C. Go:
-22°C
